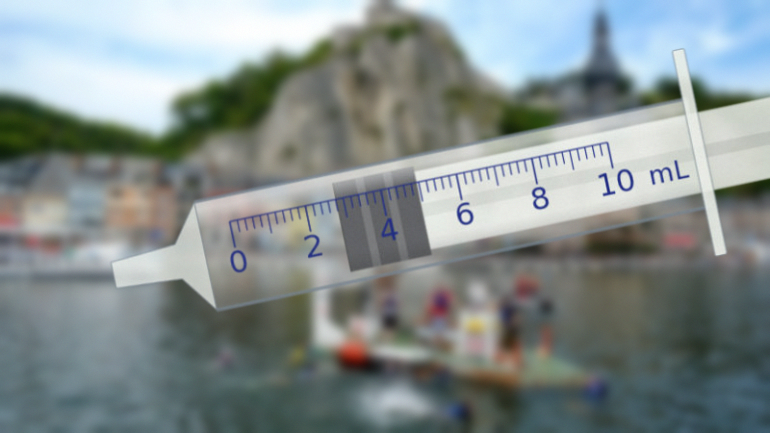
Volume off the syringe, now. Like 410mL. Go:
2.8mL
